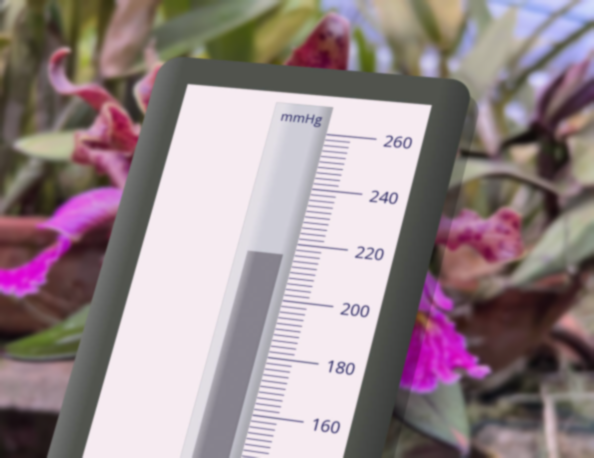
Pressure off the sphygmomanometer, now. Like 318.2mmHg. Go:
216mmHg
